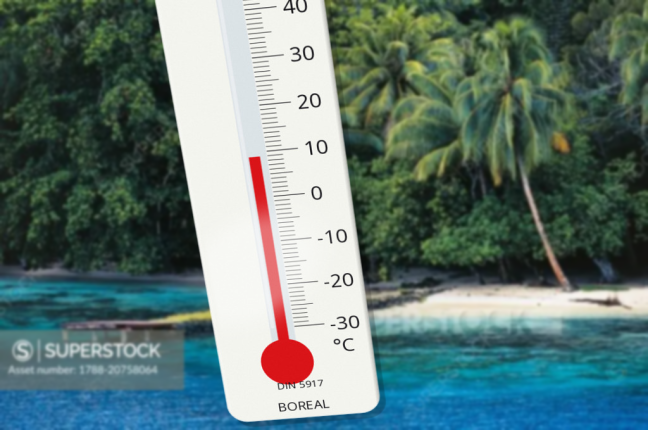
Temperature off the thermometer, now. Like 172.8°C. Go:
9°C
